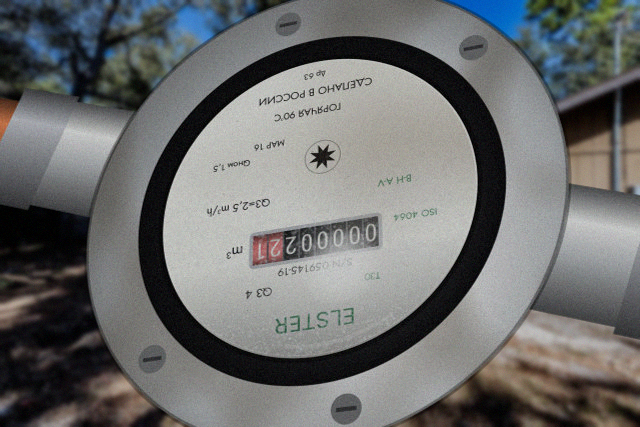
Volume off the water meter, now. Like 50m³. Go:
2.21m³
